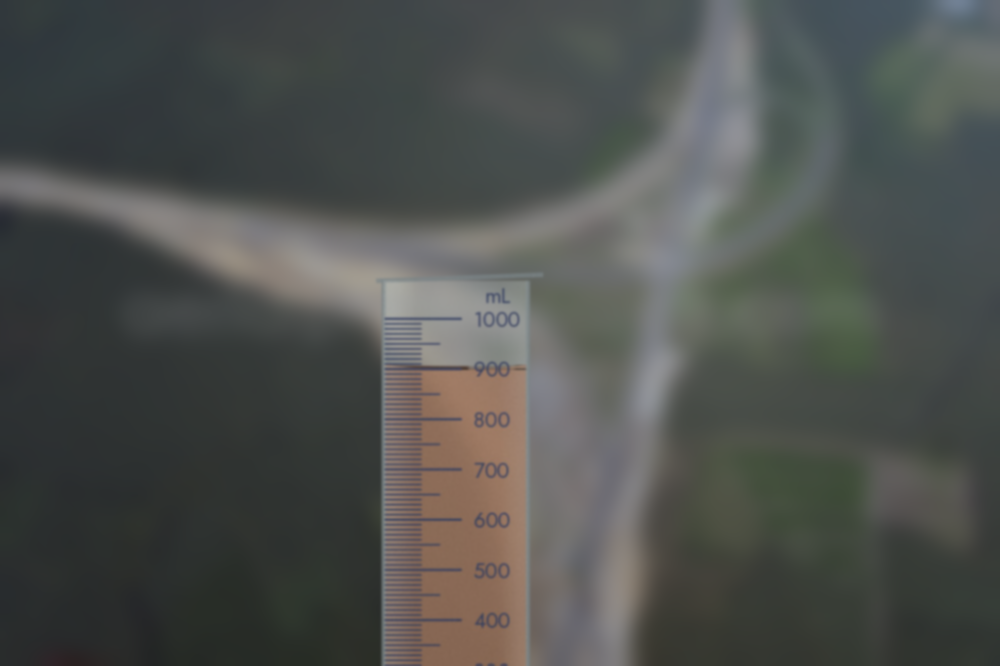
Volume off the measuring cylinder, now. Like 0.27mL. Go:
900mL
